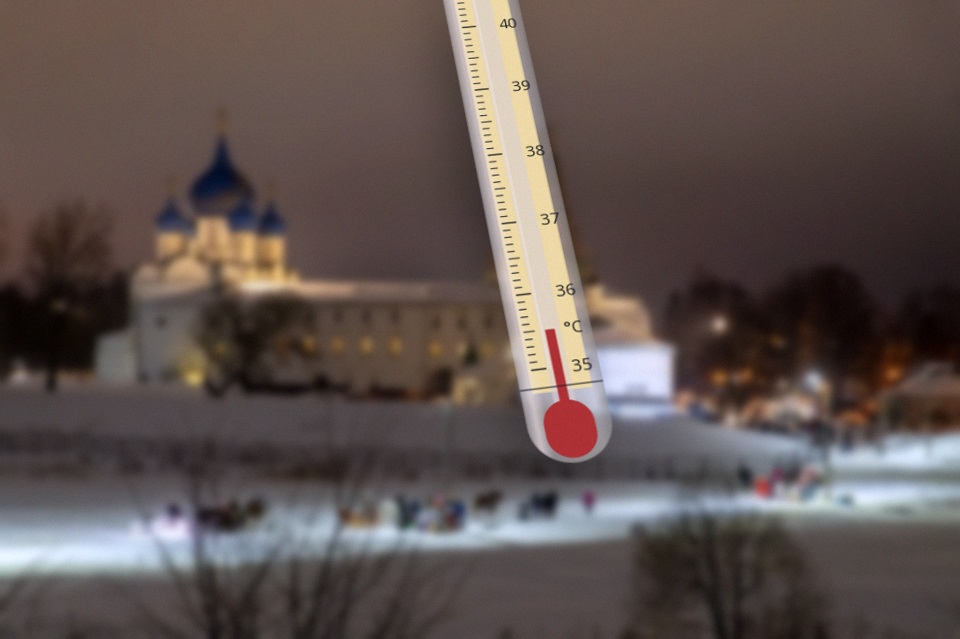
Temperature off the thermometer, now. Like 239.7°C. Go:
35.5°C
